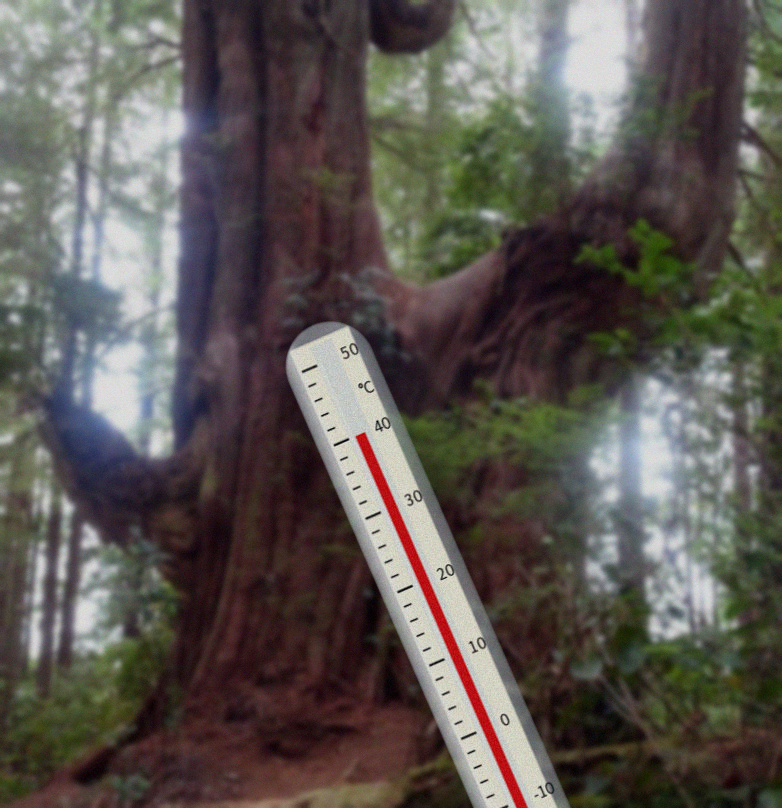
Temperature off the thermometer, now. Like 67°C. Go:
40°C
